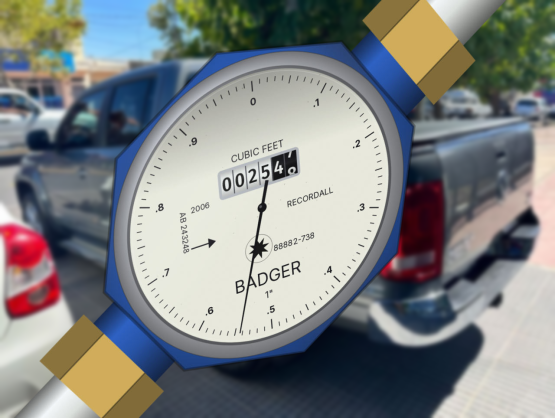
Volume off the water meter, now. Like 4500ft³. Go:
2547.54ft³
